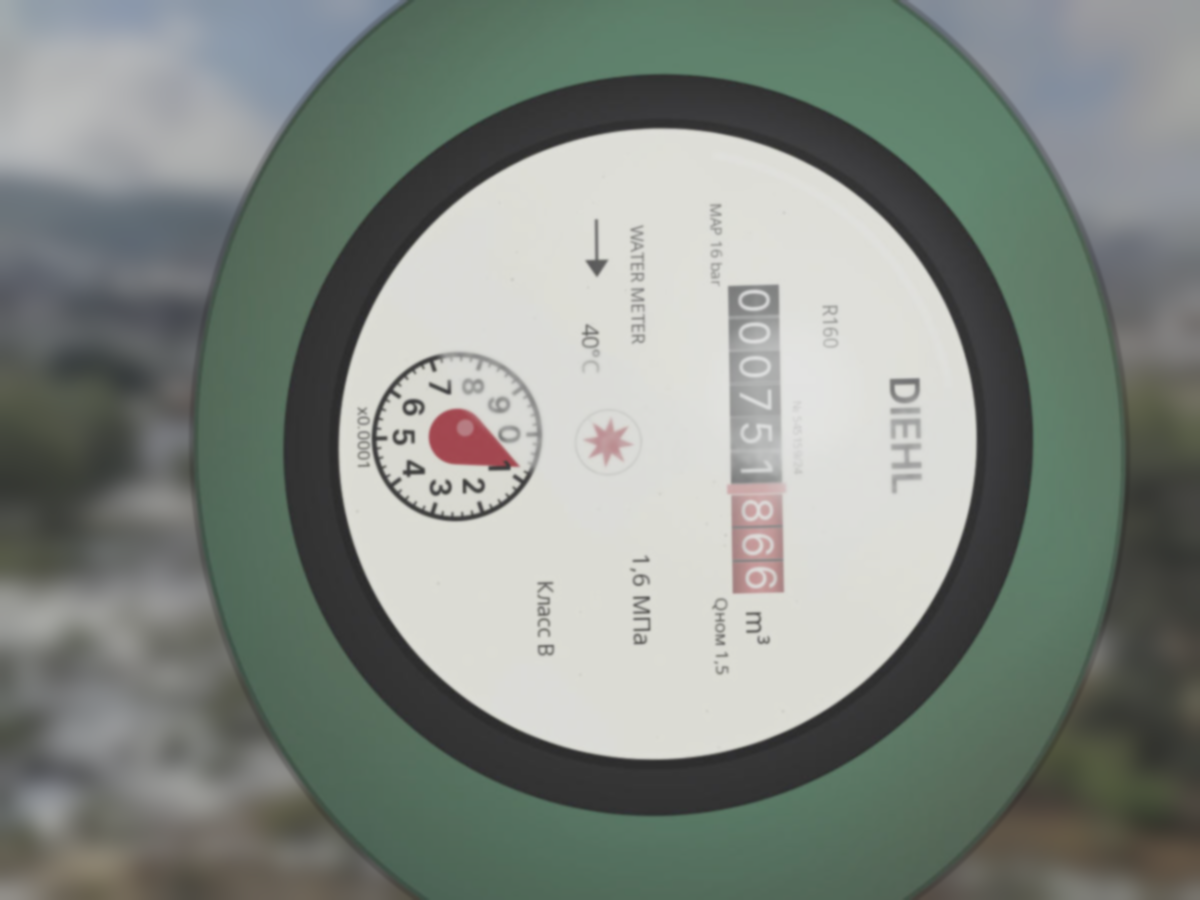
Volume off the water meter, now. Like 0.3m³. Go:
751.8660m³
